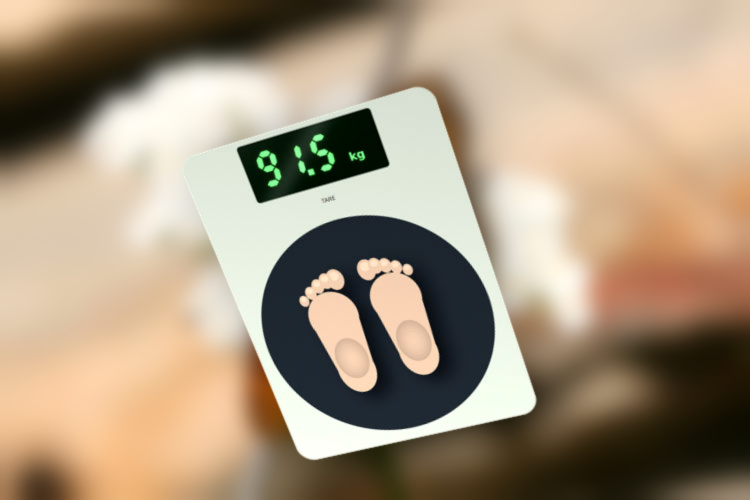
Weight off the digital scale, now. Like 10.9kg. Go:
91.5kg
